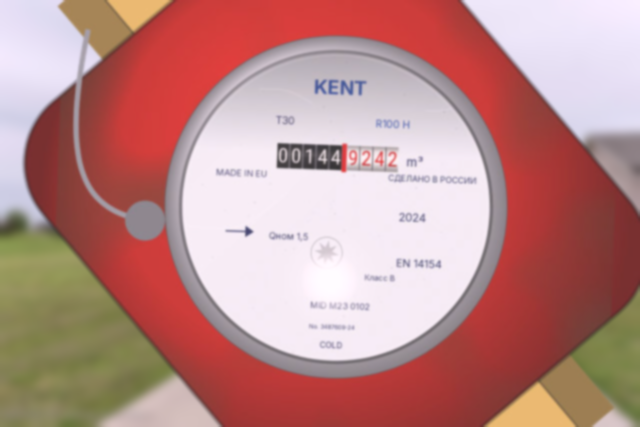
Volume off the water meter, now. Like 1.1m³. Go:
144.9242m³
